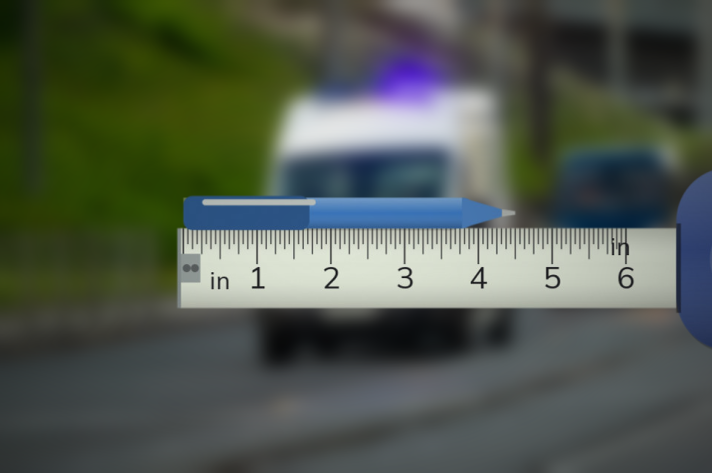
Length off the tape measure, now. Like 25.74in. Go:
4.5in
